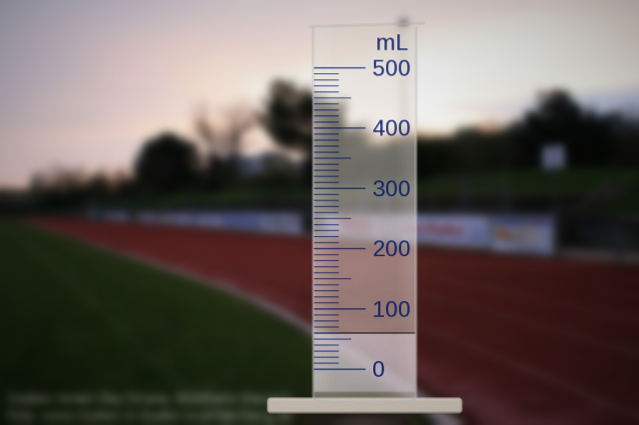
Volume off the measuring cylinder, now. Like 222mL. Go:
60mL
